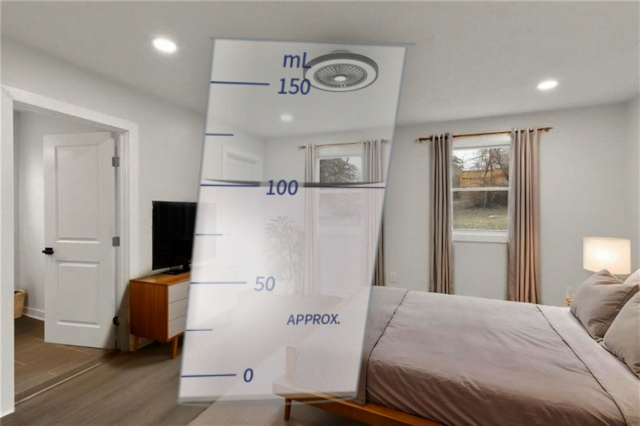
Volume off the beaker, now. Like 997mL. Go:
100mL
